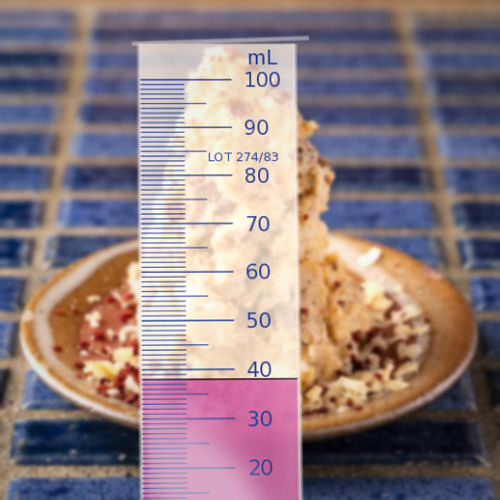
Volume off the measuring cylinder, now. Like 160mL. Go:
38mL
